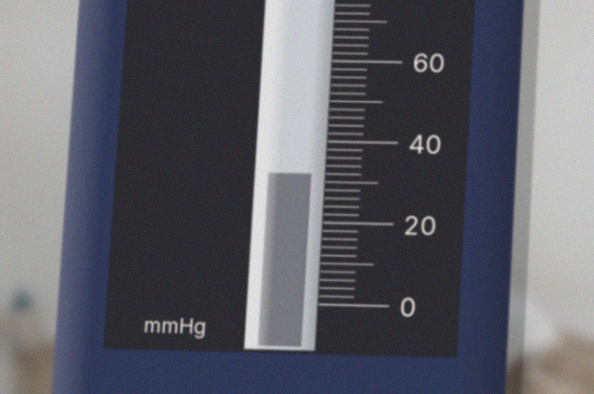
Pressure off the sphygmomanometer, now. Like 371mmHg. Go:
32mmHg
